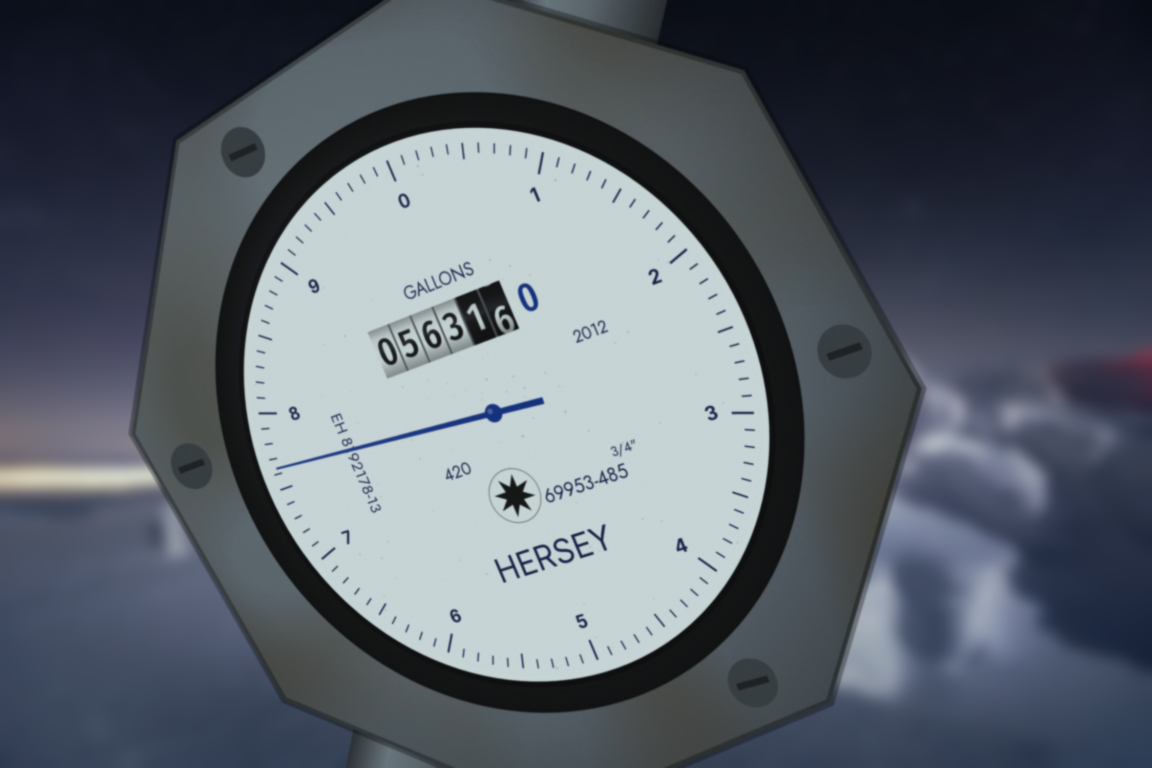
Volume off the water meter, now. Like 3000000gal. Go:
563157.6gal
